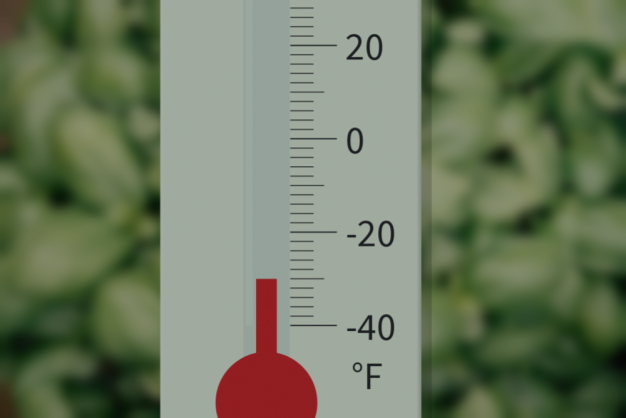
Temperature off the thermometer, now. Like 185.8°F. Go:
-30°F
